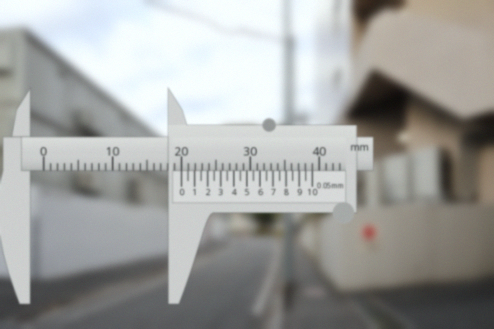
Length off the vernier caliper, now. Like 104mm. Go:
20.0mm
